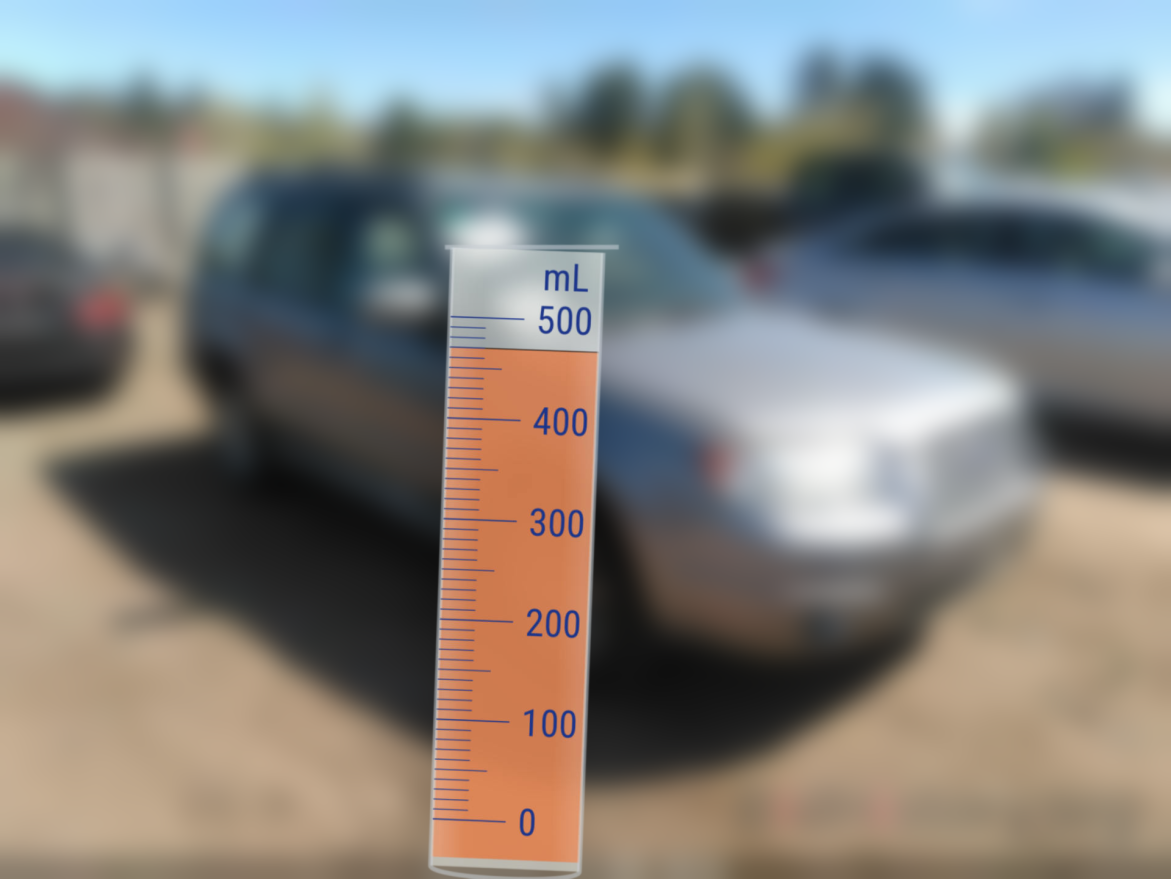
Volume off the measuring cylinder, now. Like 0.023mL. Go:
470mL
